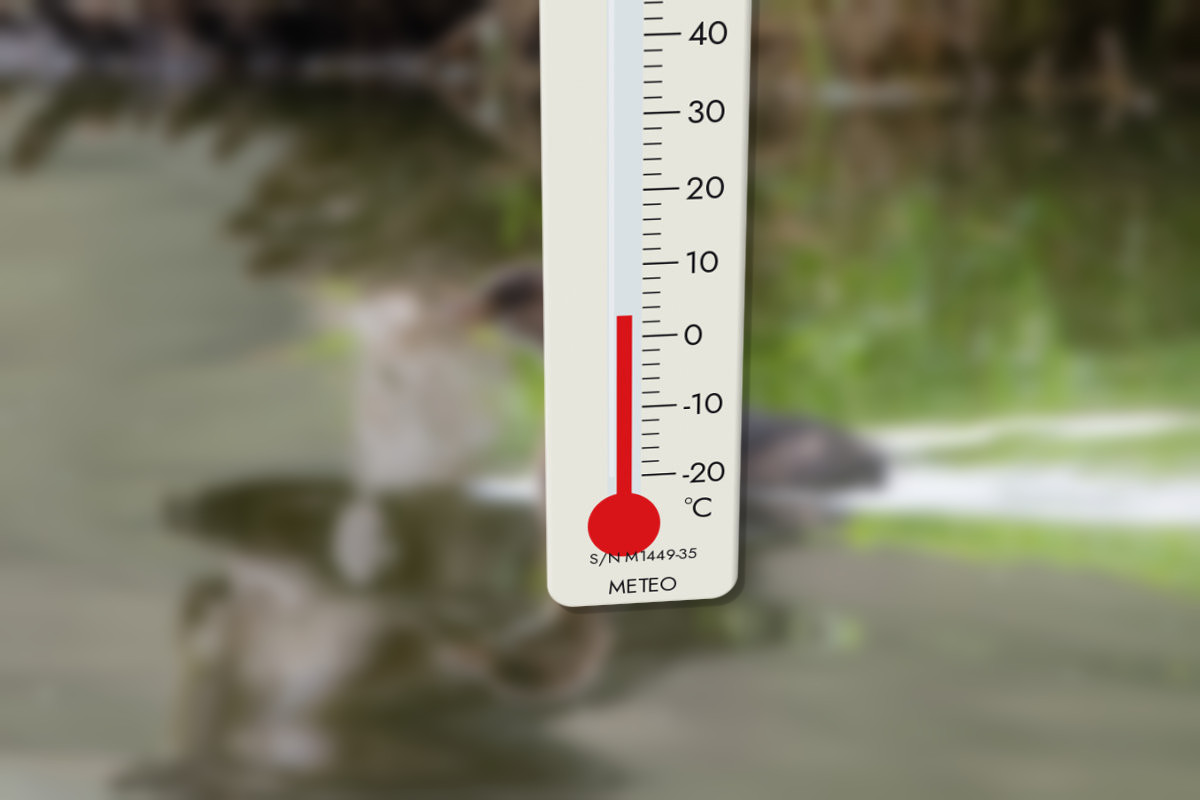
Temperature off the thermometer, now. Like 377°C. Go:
3°C
